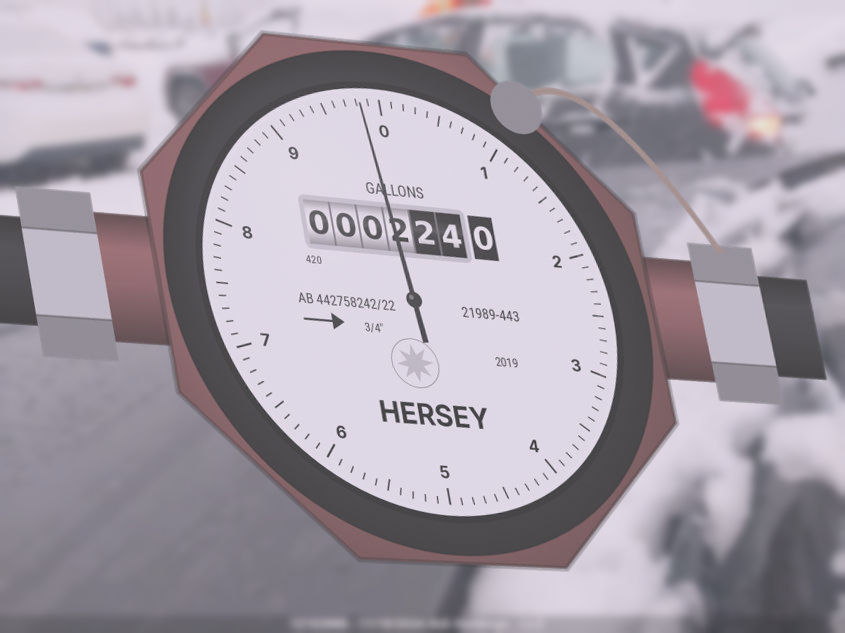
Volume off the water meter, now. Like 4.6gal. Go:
2239.8gal
